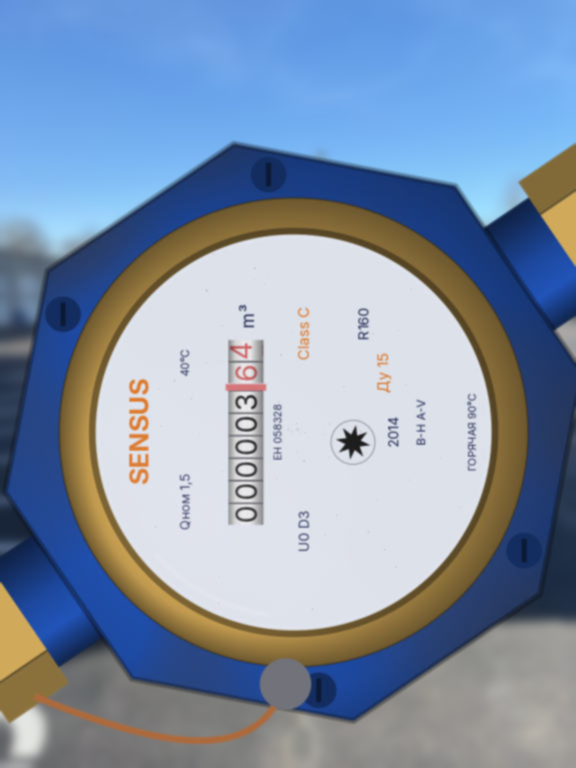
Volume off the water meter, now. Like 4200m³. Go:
3.64m³
